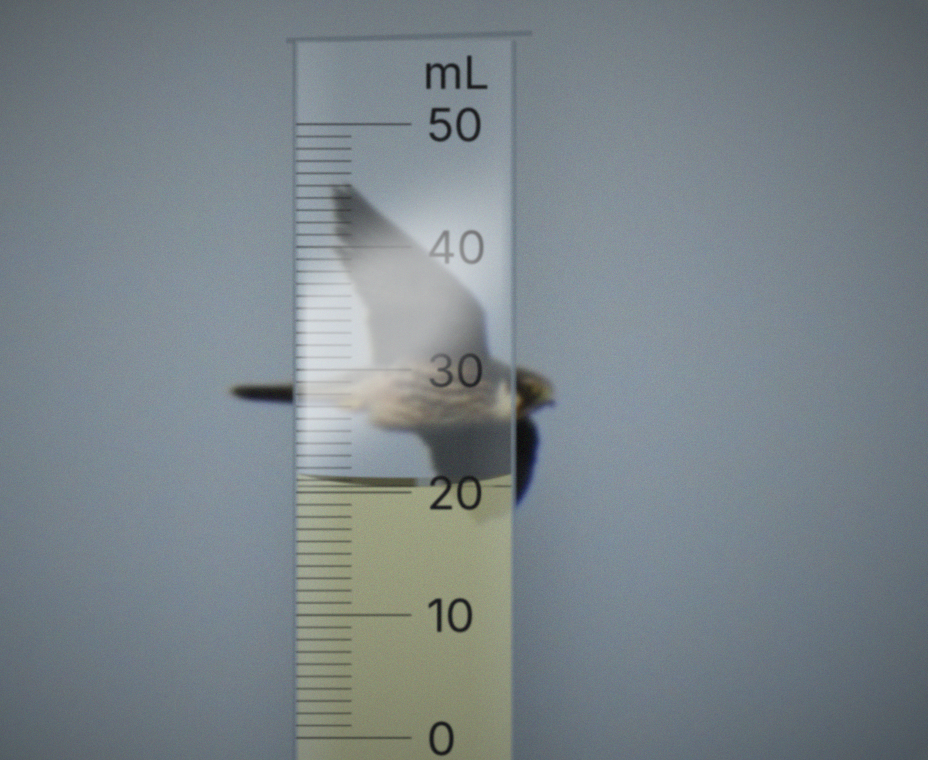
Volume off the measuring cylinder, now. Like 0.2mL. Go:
20.5mL
